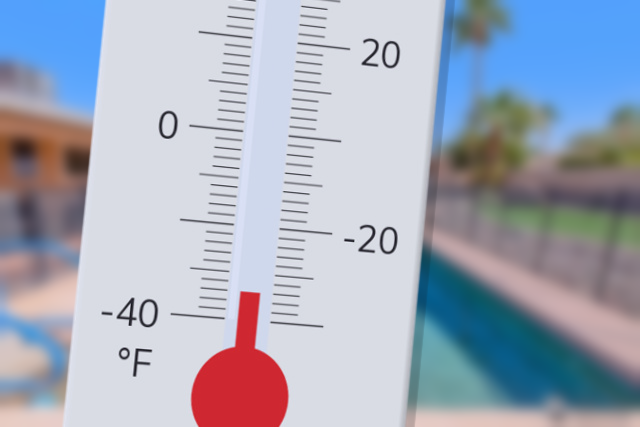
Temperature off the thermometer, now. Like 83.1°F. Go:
-34°F
